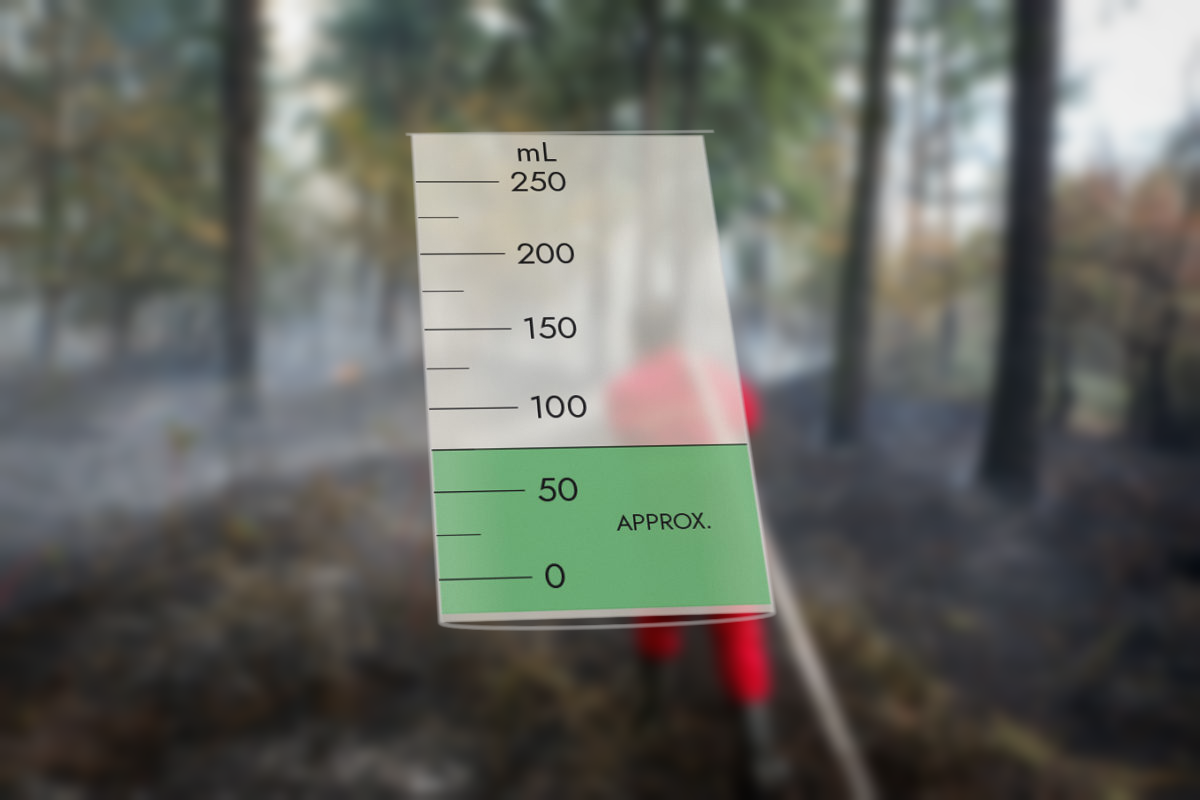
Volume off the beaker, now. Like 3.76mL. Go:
75mL
